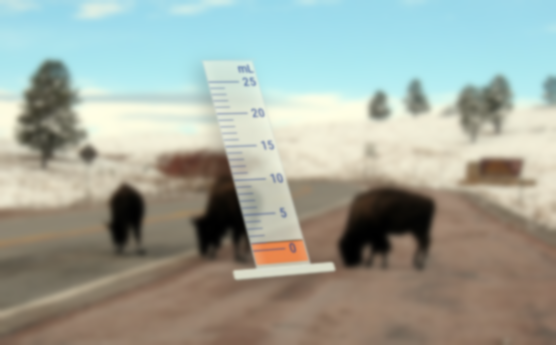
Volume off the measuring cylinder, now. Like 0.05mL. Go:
1mL
